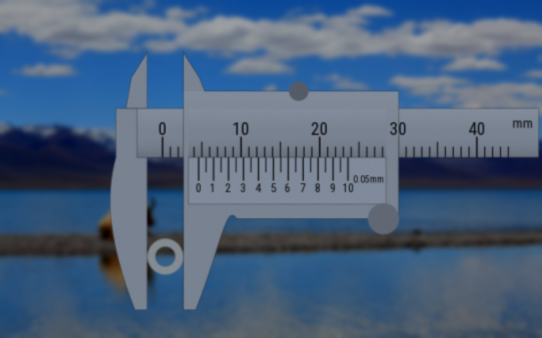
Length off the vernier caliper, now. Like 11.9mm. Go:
4.6mm
